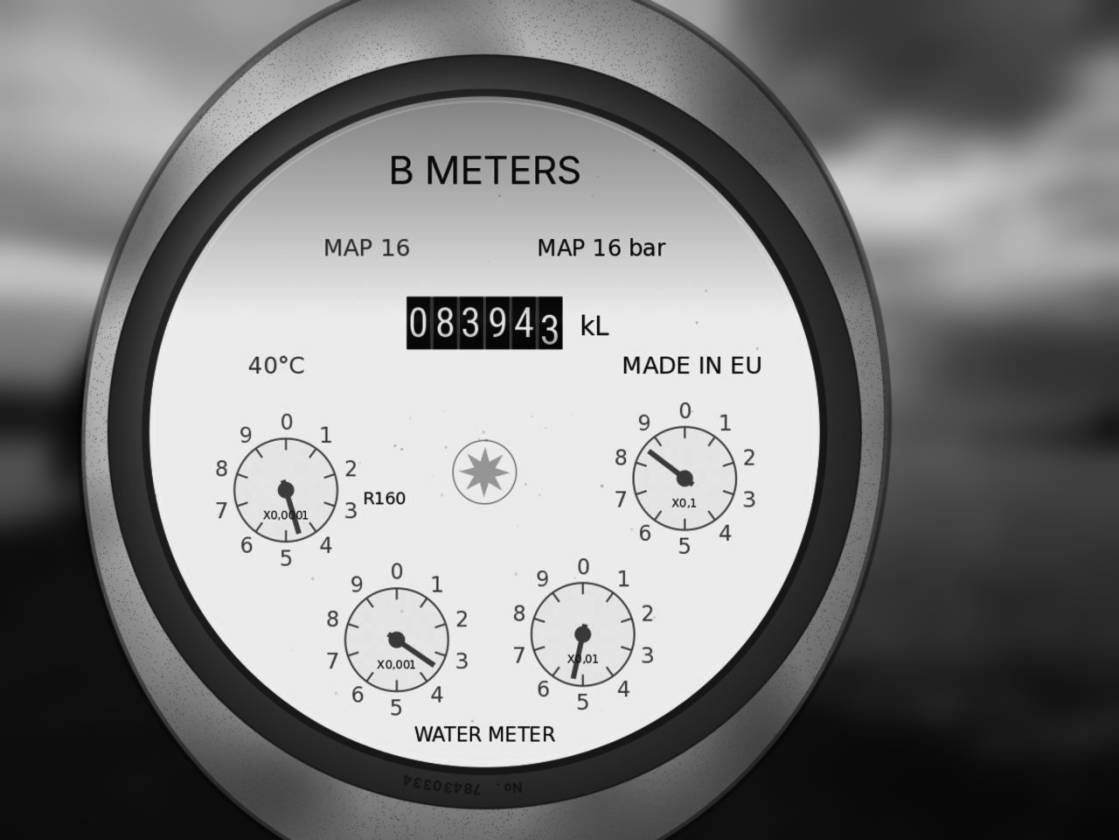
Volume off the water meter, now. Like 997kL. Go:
83942.8534kL
